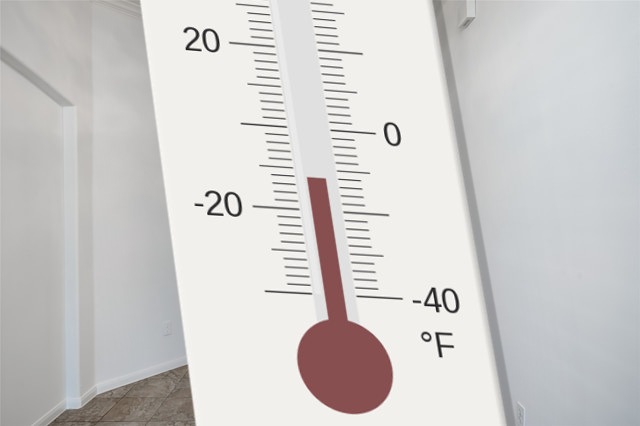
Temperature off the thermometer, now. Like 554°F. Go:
-12°F
